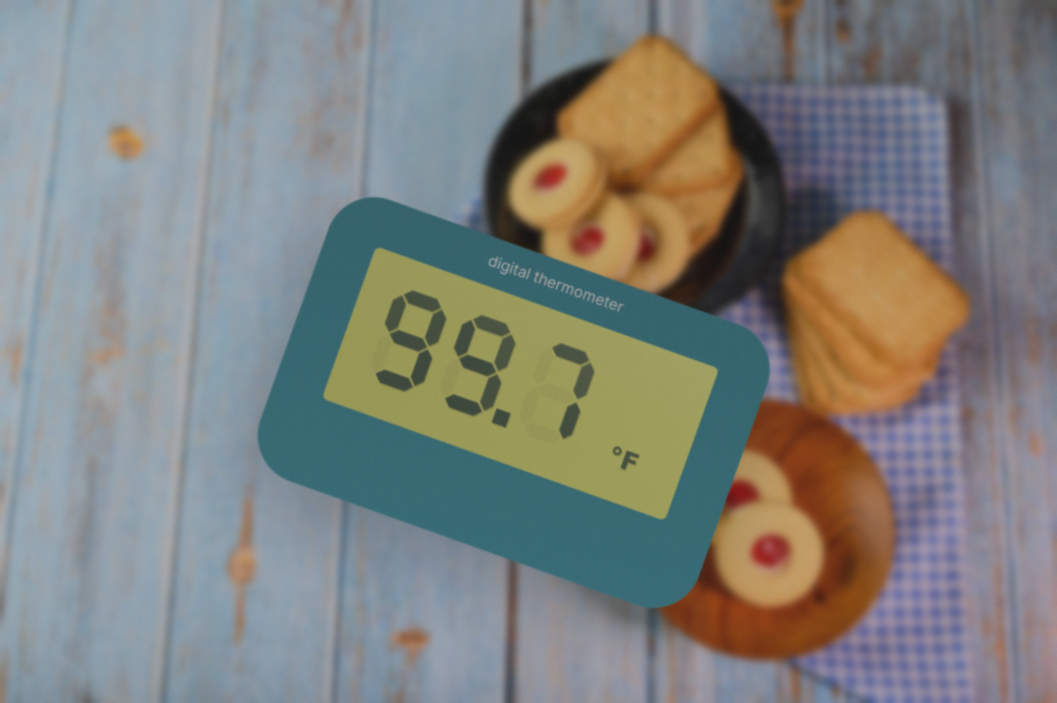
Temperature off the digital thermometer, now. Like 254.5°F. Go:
99.7°F
